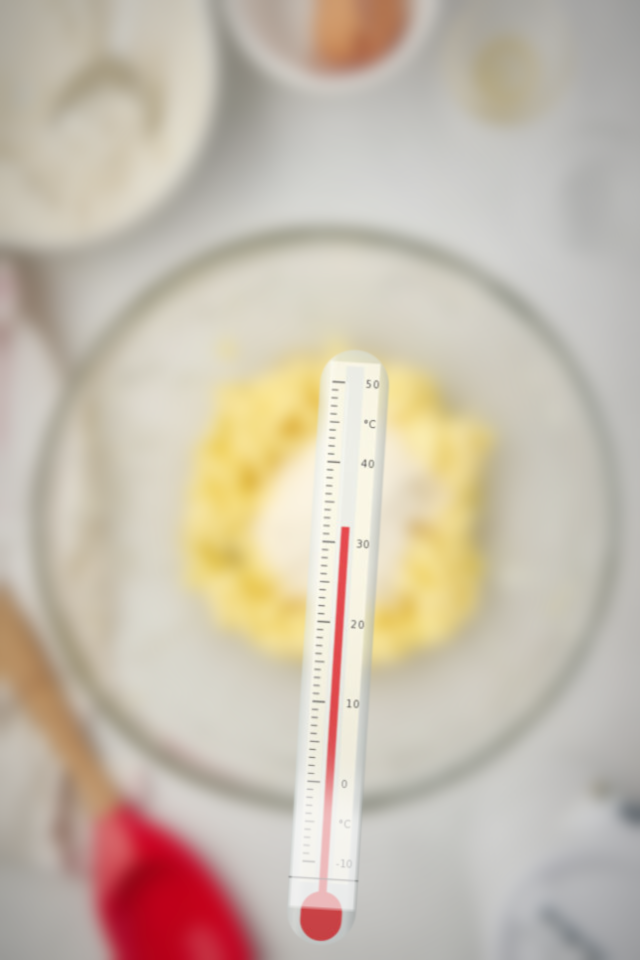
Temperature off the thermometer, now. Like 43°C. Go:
32°C
